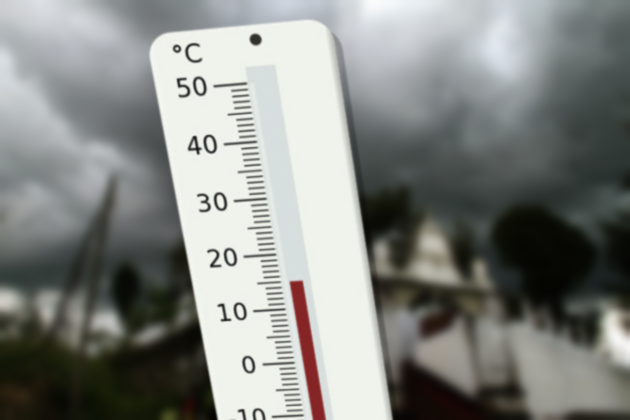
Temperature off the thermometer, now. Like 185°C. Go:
15°C
